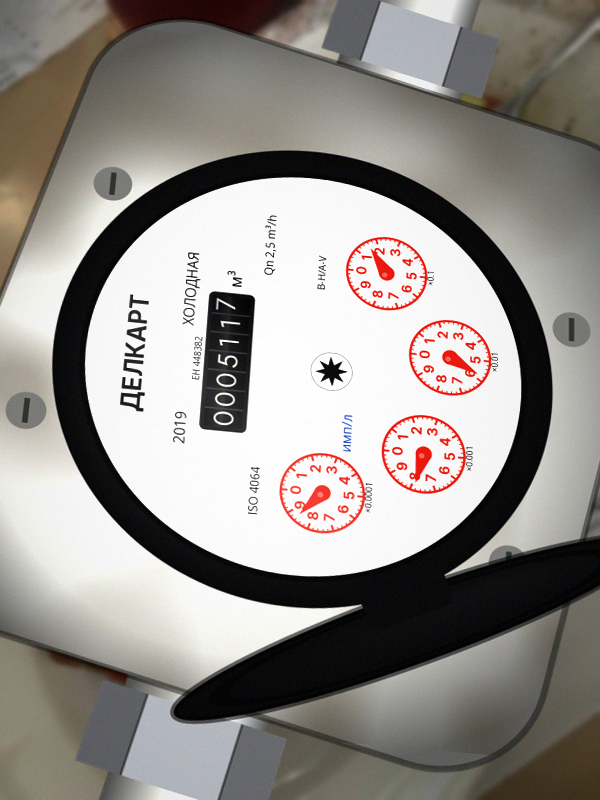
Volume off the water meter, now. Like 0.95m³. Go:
5117.1578m³
